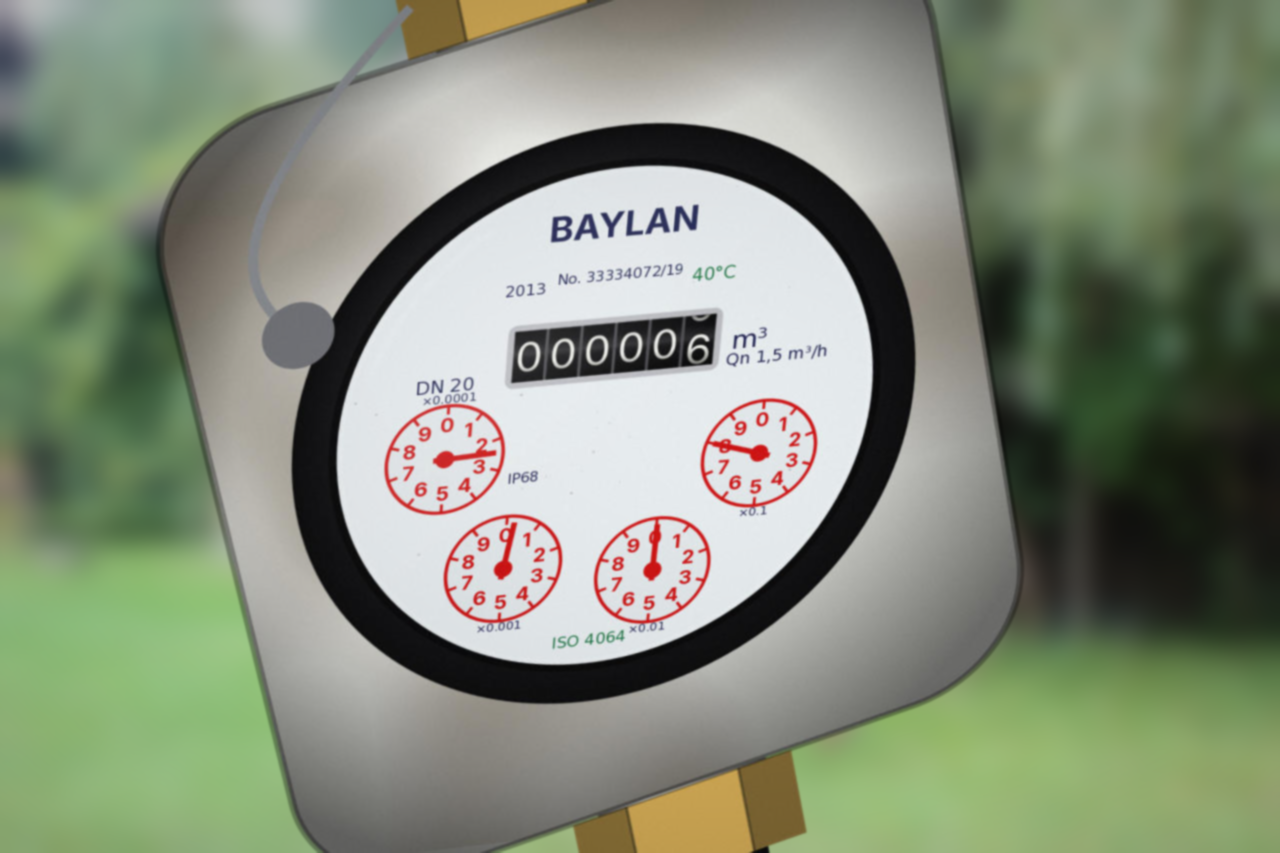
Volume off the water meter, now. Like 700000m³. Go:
5.8002m³
